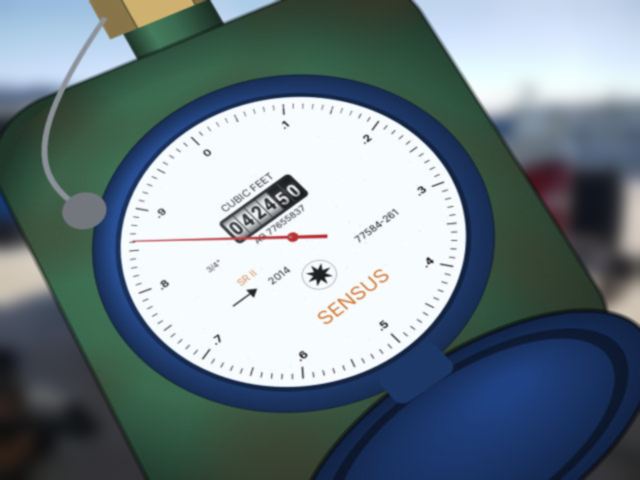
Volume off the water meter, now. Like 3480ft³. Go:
42449.86ft³
